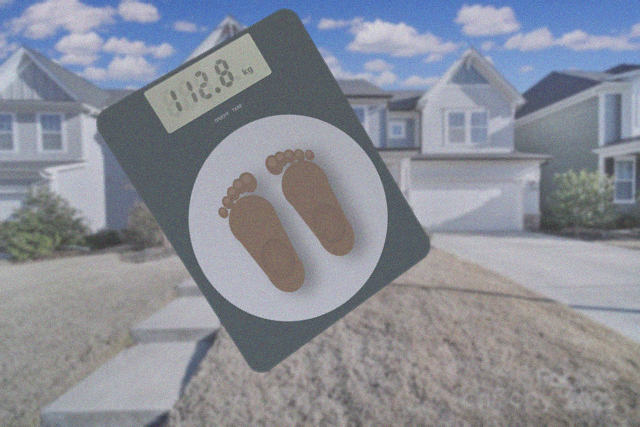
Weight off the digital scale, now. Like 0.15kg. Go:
112.8kg
